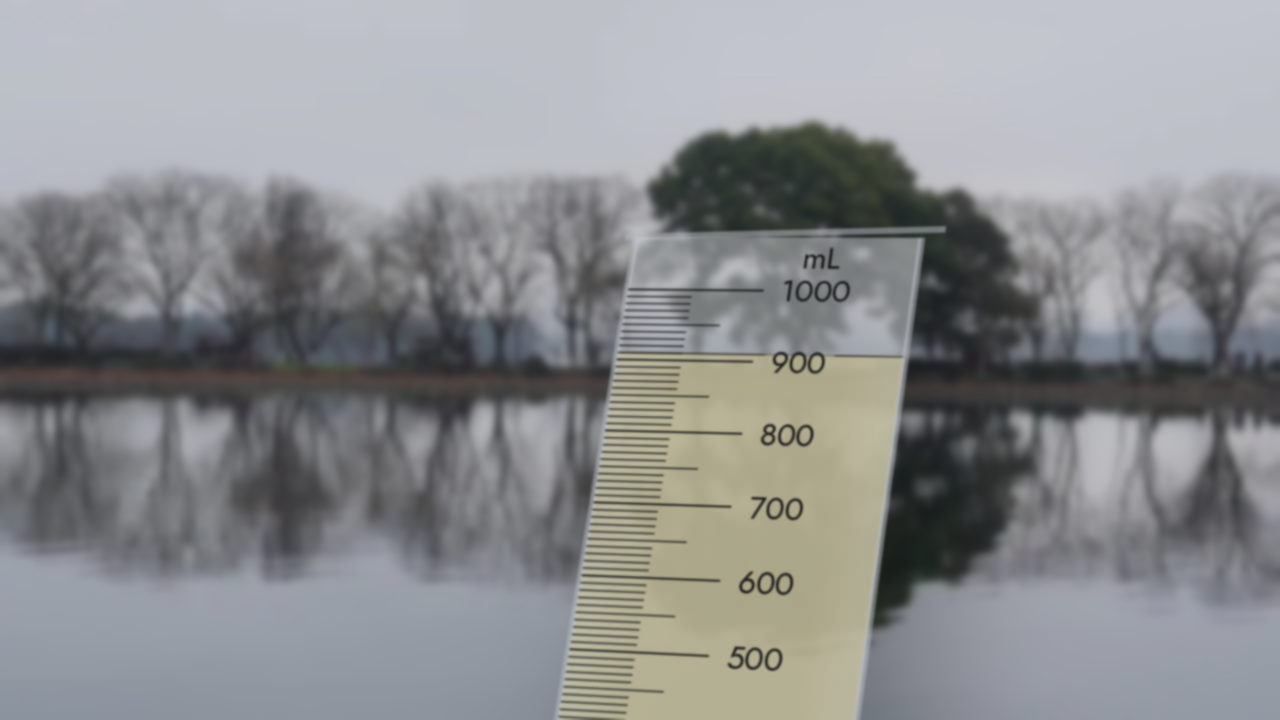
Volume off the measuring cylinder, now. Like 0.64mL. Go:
910mL
